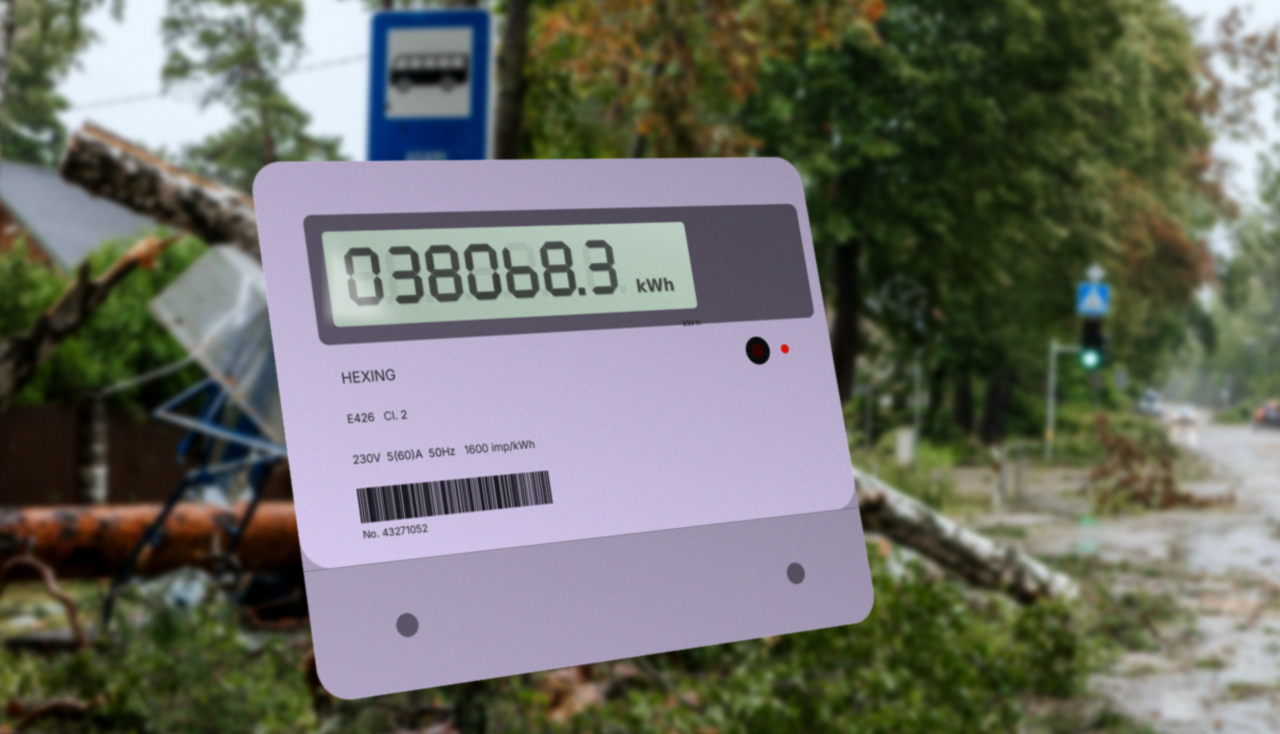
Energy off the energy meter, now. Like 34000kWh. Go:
38068.3kWh
